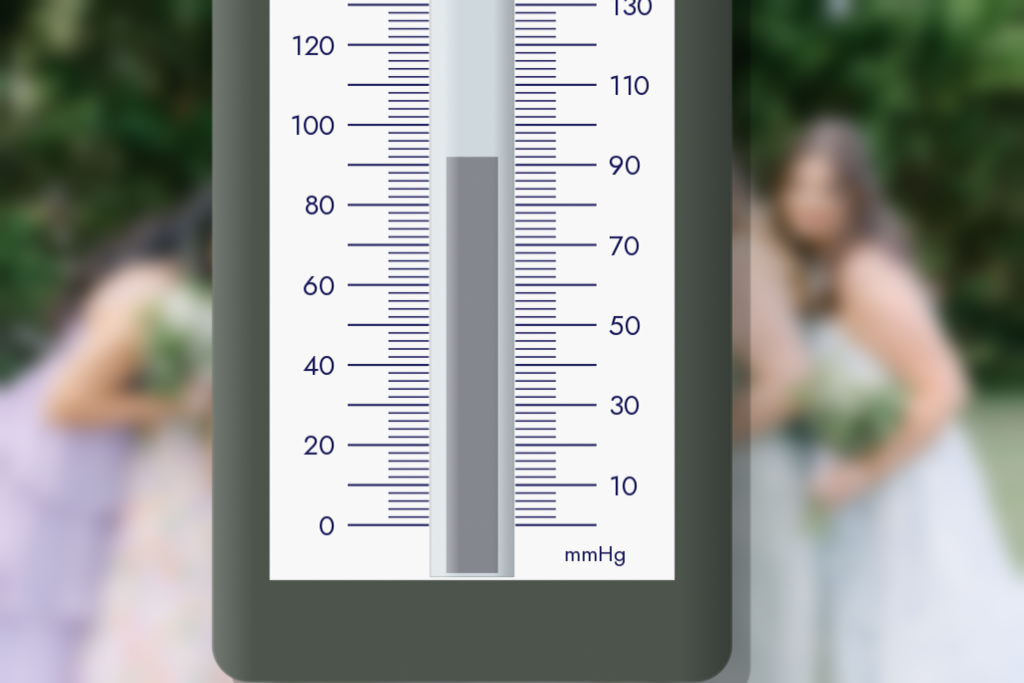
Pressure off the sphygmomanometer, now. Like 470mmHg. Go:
92mmHg
